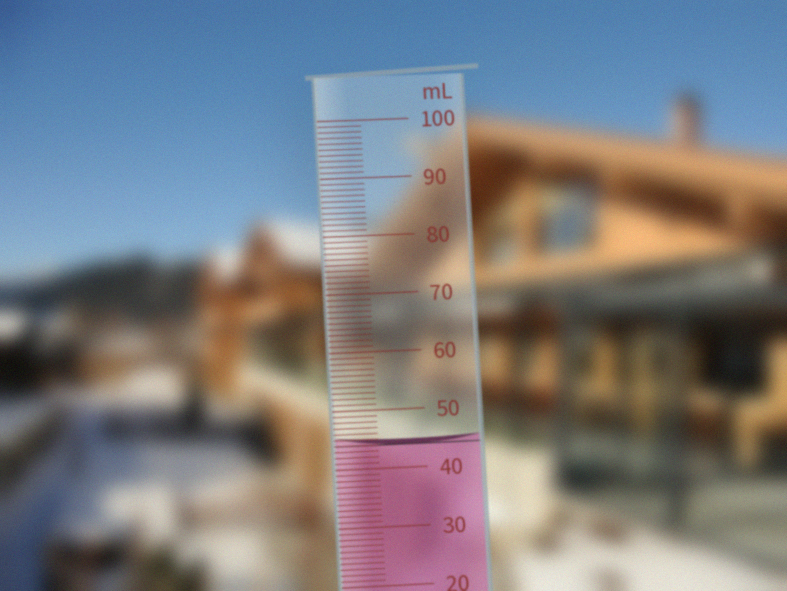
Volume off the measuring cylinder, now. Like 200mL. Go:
44mL
